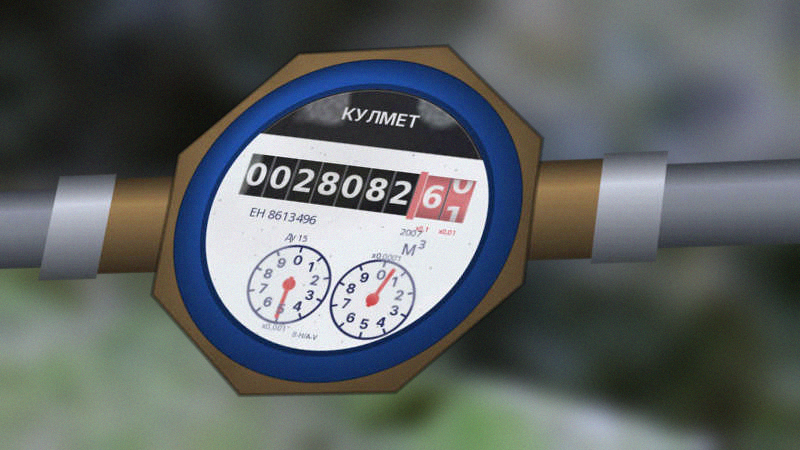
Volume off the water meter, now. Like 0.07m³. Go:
28082.6050m³
